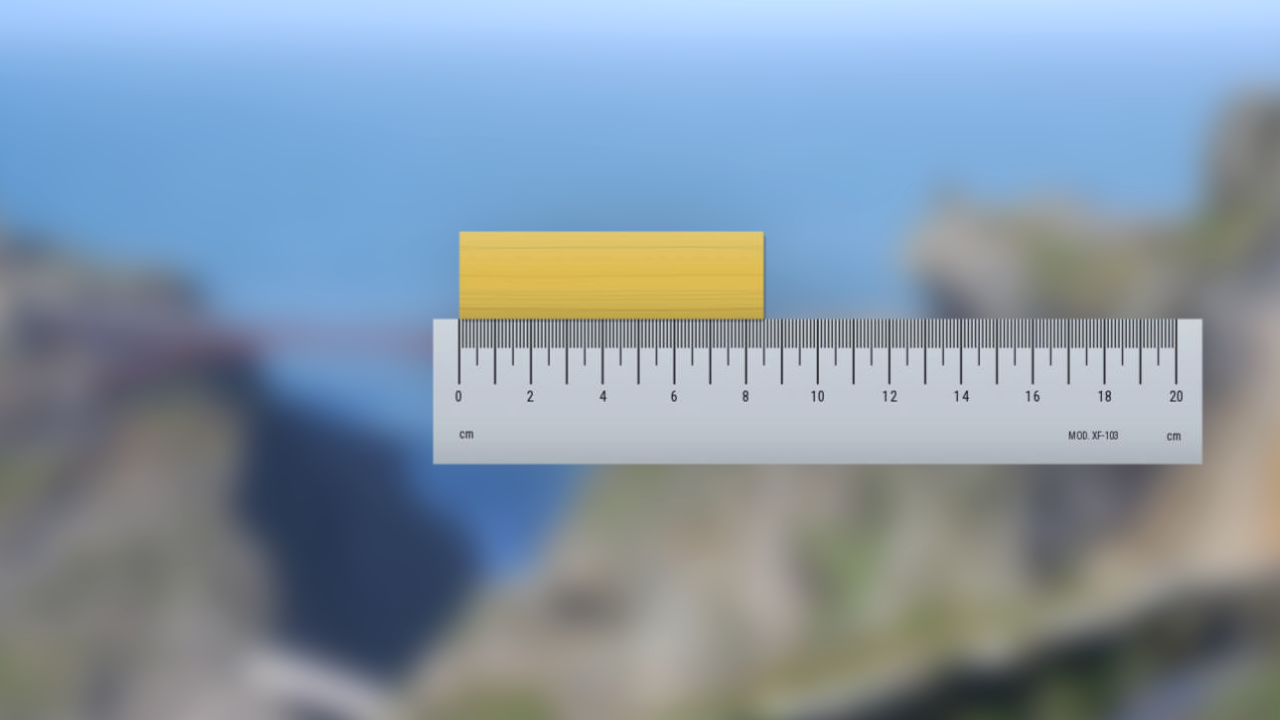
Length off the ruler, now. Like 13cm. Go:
8.5cm
